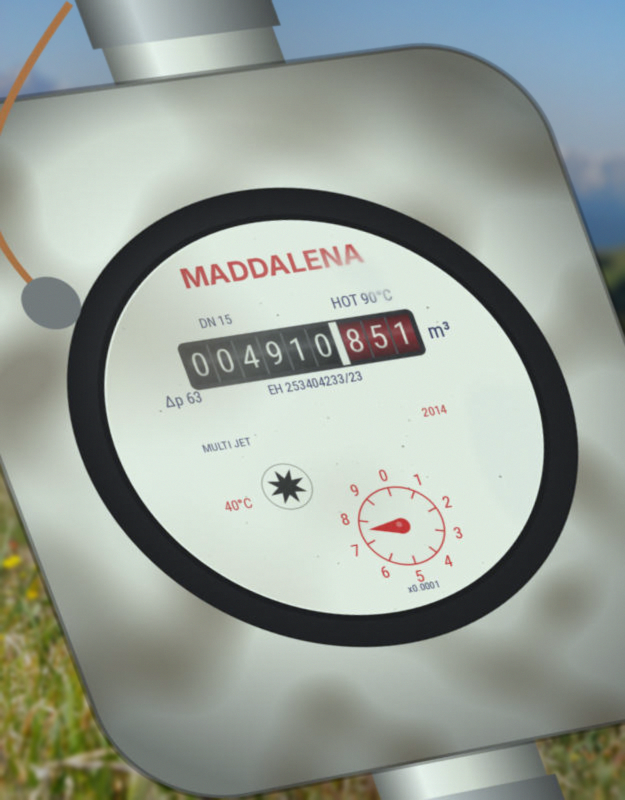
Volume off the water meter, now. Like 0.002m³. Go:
4910.8517m³
